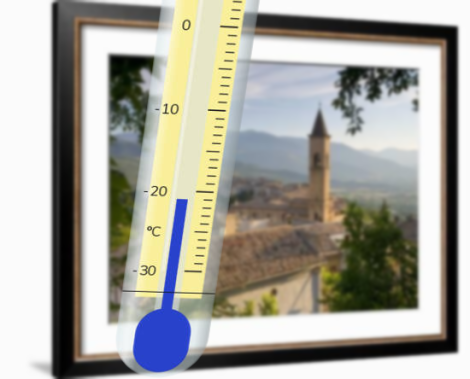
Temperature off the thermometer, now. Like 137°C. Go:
-21°C
